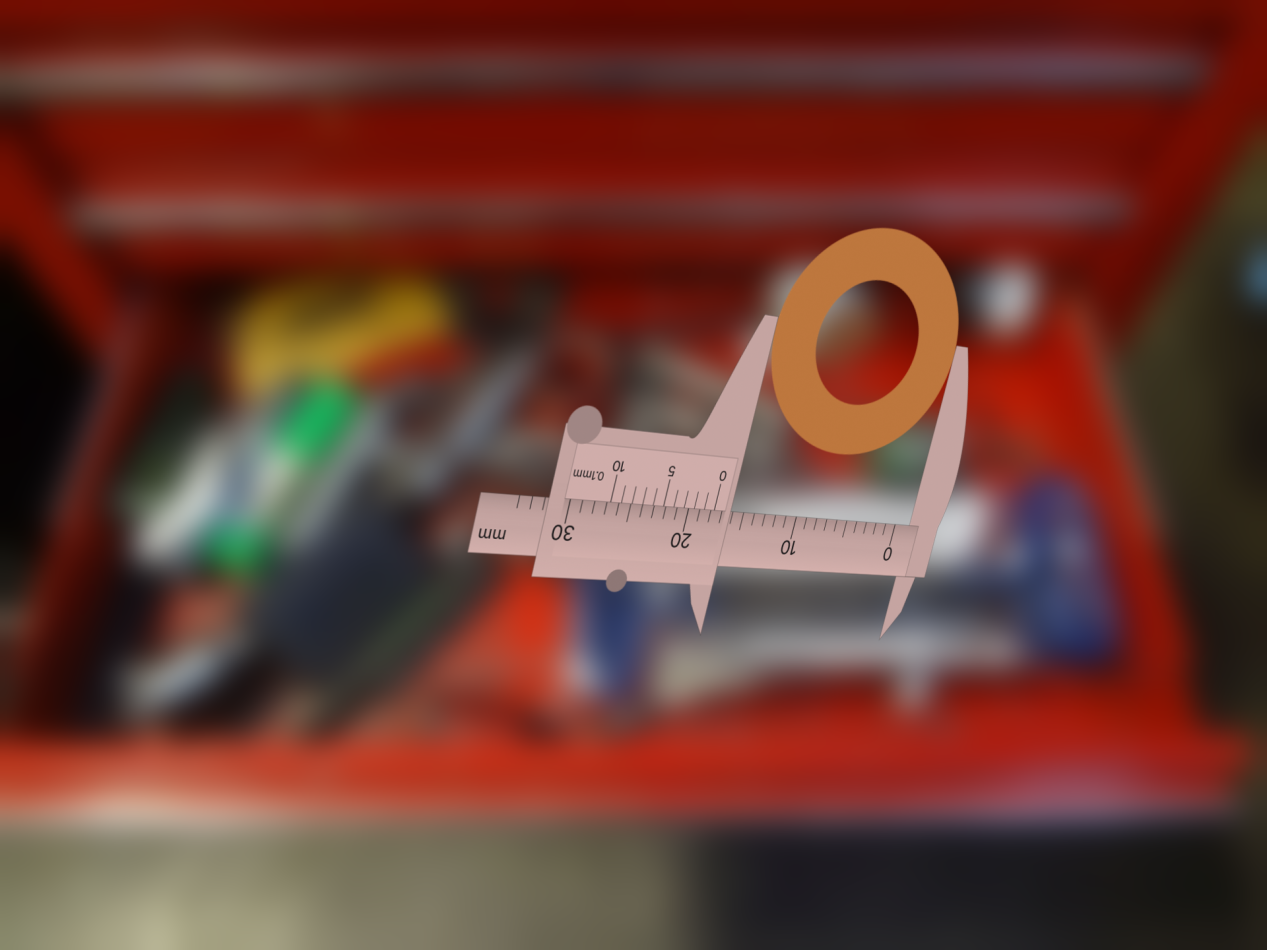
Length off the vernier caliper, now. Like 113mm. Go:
17.7mm
